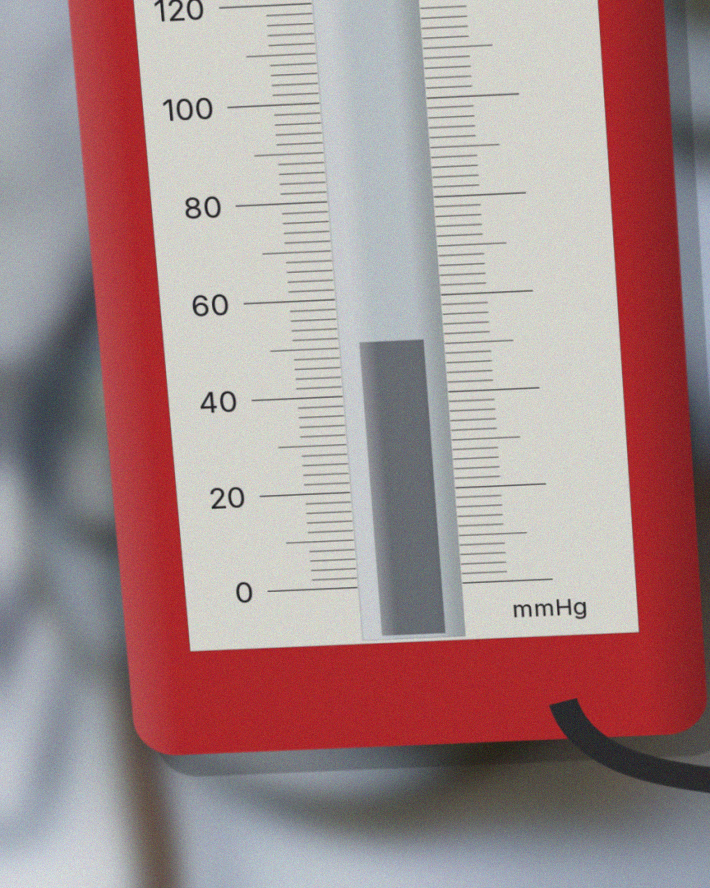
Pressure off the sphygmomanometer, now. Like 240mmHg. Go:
51mmHg
